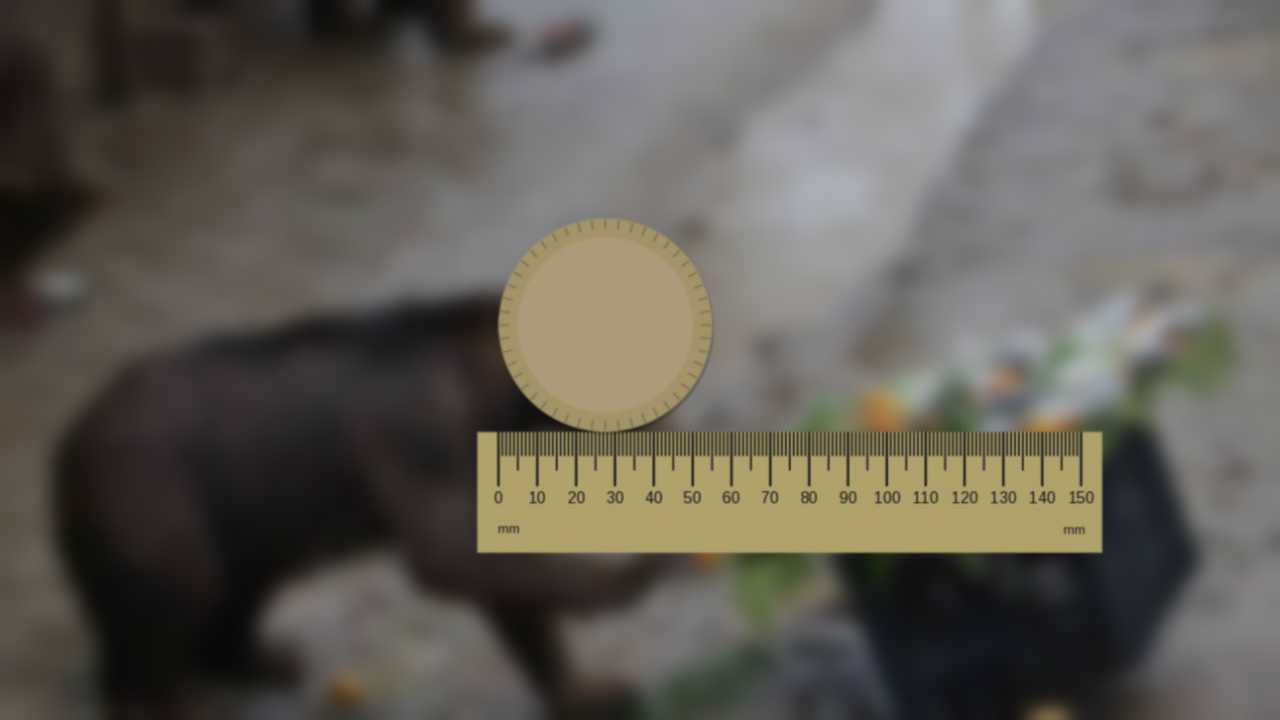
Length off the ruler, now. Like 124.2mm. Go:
55mm
